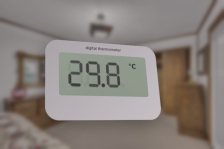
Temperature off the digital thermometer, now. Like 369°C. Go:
29.8°C
